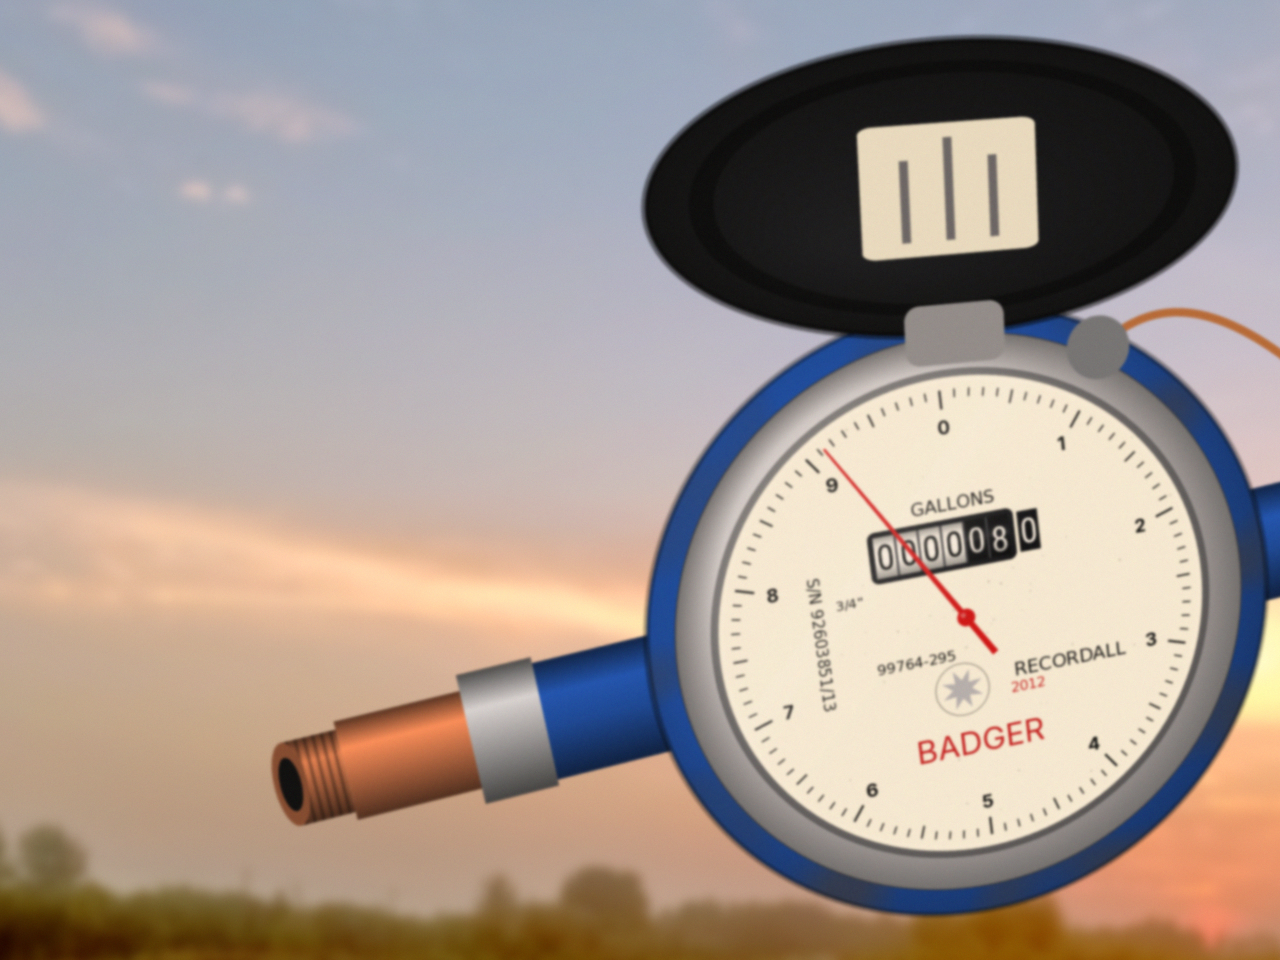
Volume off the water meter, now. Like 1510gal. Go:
79.1gal
